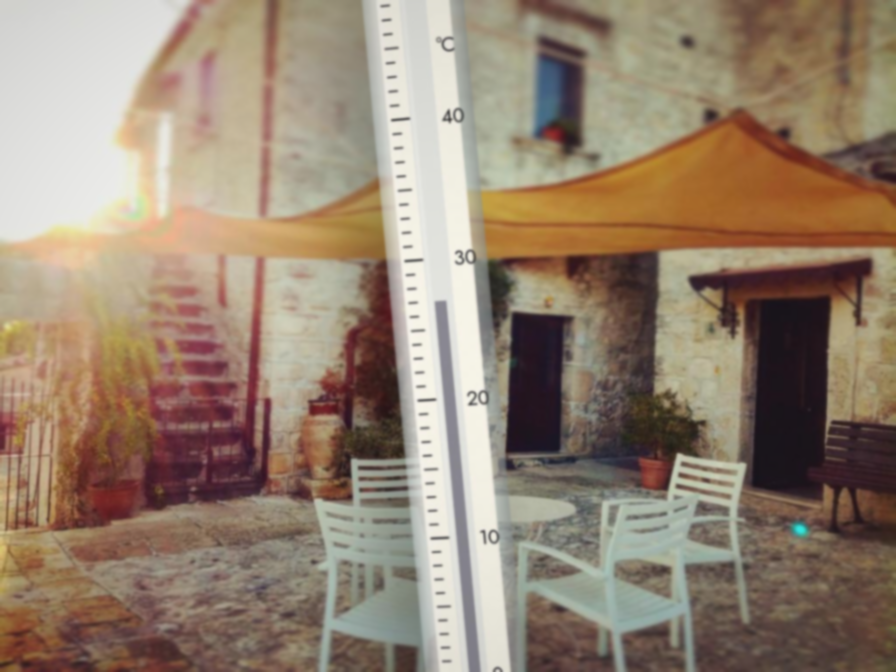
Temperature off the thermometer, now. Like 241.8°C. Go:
27°C
